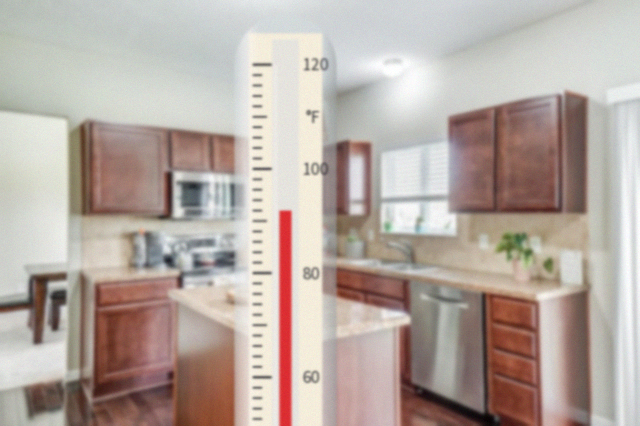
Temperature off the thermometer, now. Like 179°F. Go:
92°F
